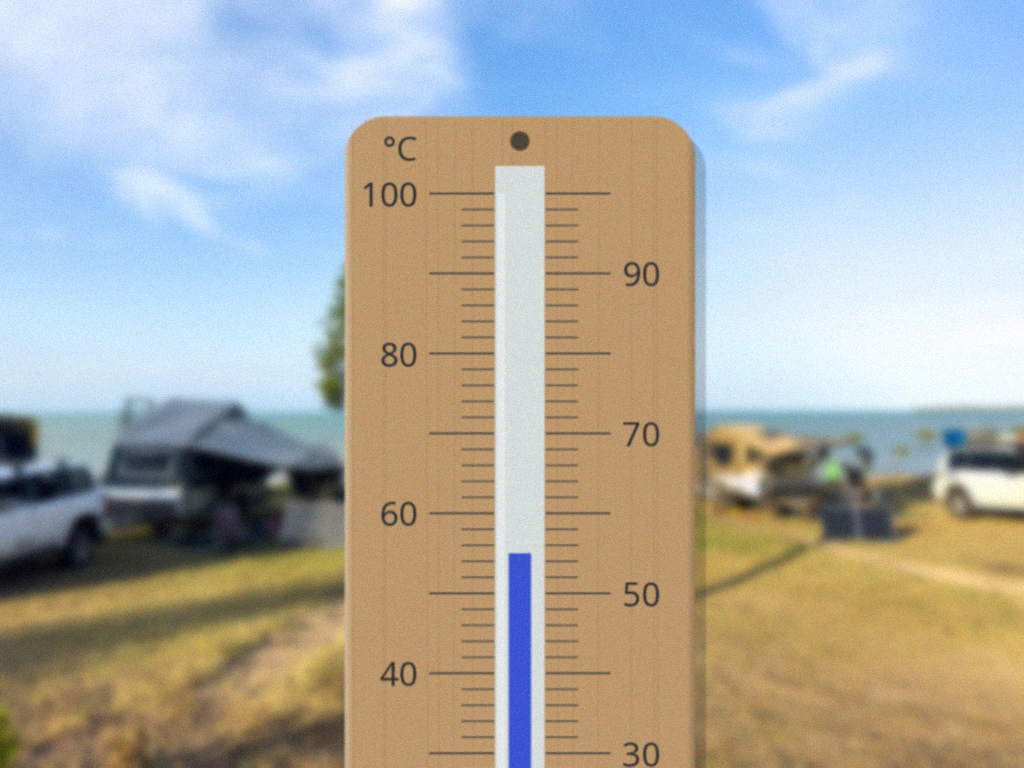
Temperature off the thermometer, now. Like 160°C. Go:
55°C
